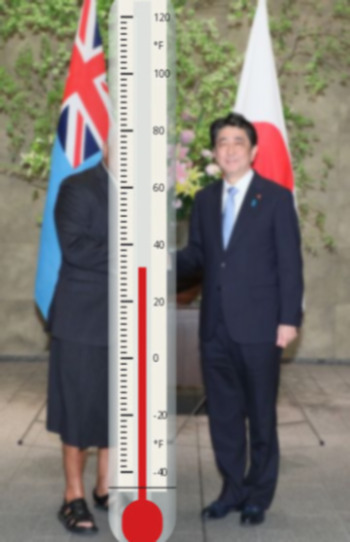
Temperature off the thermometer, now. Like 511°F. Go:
32°F
